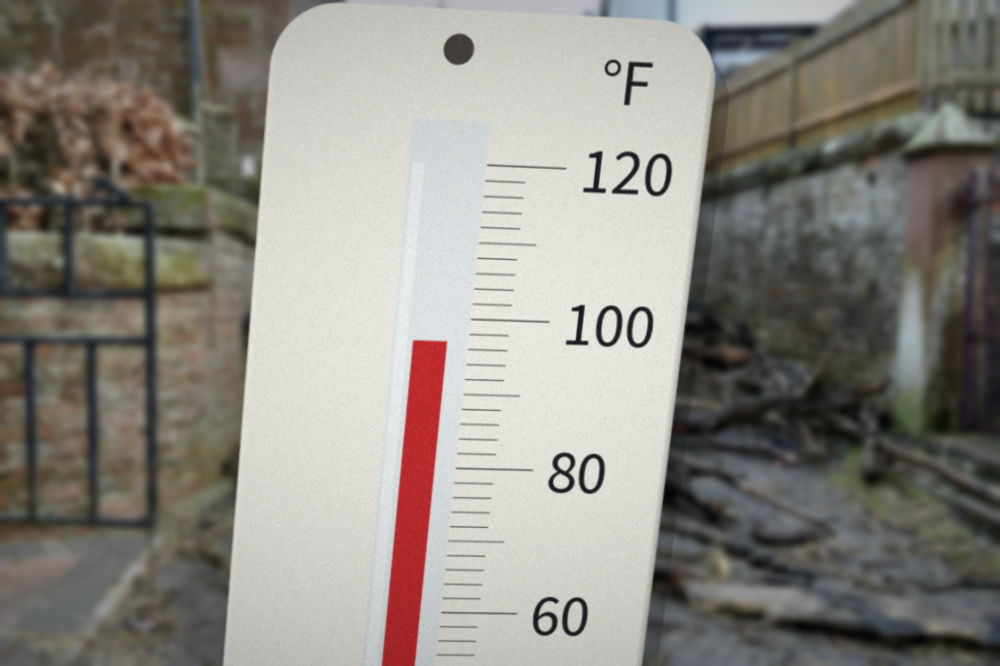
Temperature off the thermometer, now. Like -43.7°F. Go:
97°F
